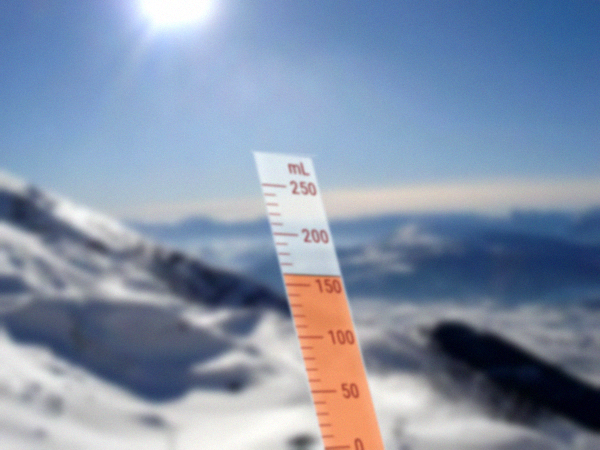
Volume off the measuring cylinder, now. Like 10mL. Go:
160mL
